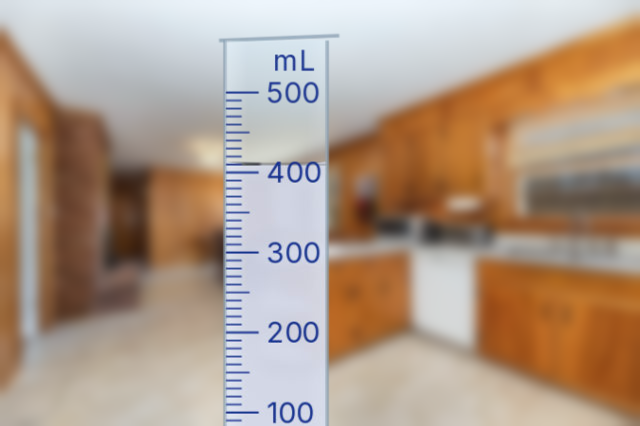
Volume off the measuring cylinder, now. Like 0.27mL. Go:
410mL
